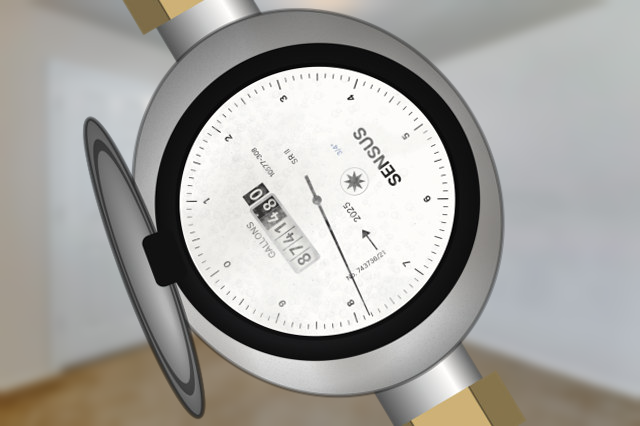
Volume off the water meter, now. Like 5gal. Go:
8741477.8gal
